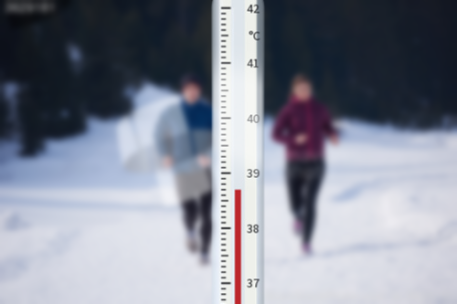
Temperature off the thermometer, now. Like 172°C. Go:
38.7°C
